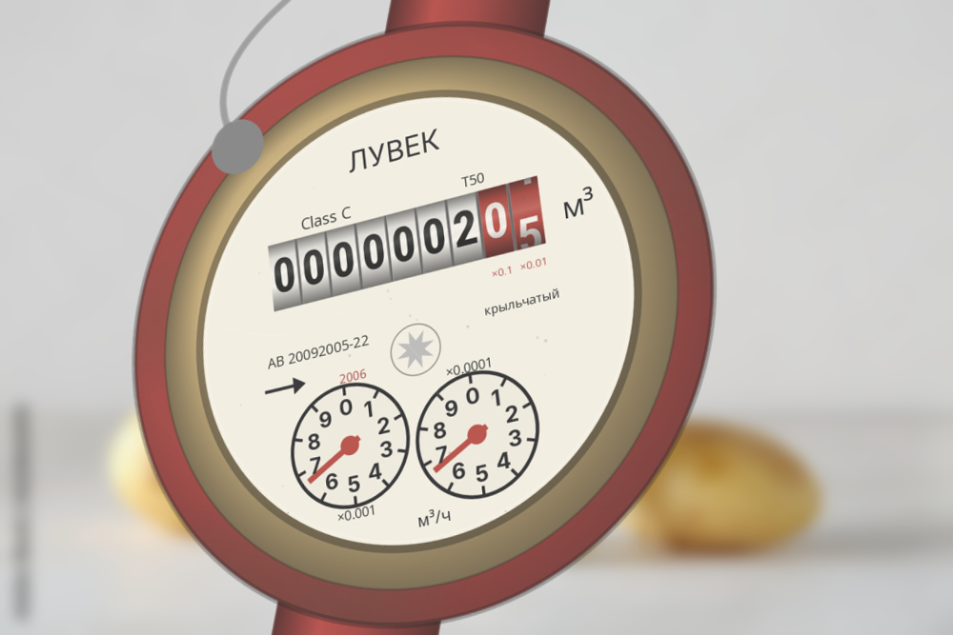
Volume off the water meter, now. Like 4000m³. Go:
2.0466m³
